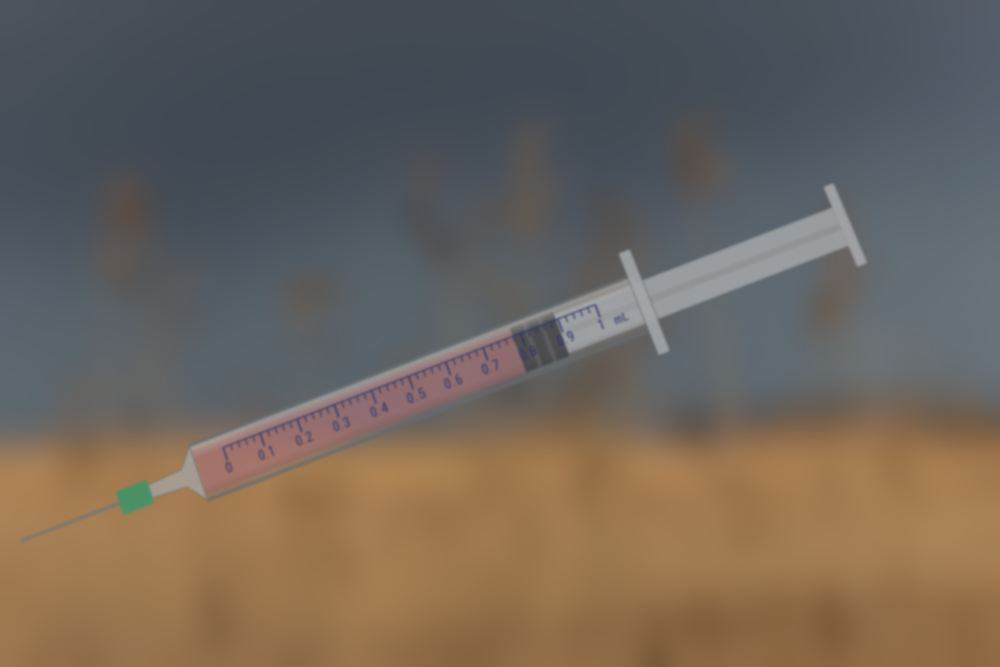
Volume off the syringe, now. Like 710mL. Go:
0.78mL
